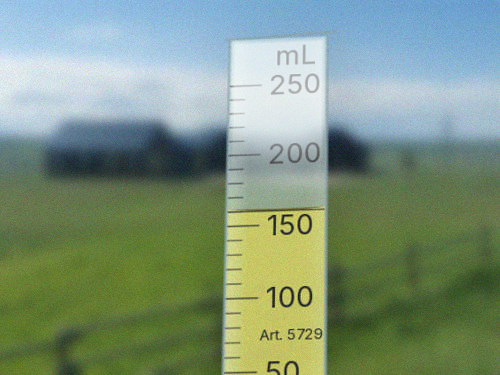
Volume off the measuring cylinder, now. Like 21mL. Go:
160mL
